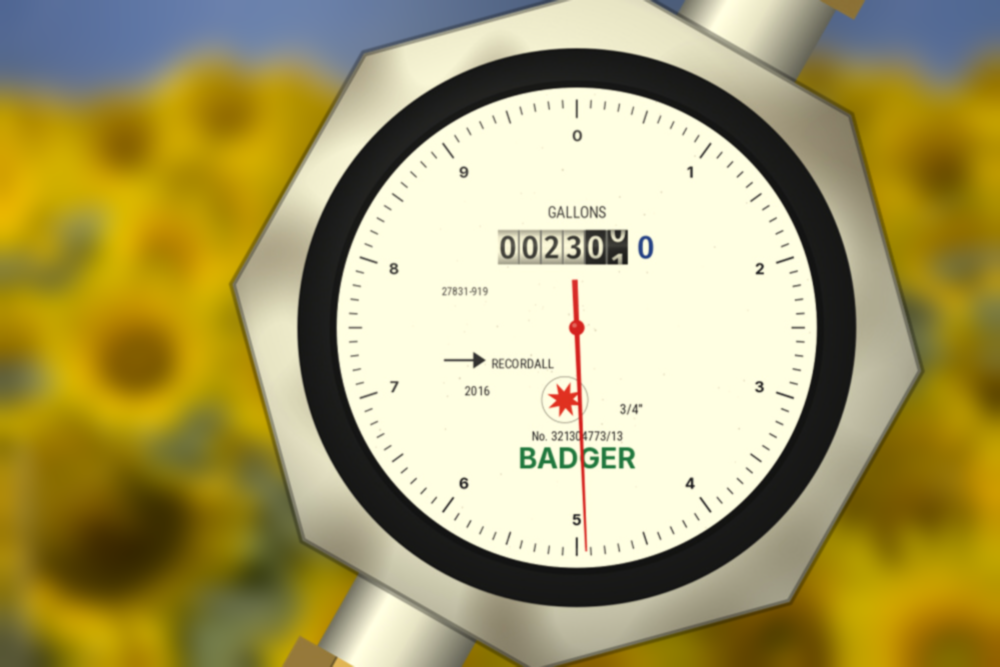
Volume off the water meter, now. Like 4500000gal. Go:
23004.9gal
